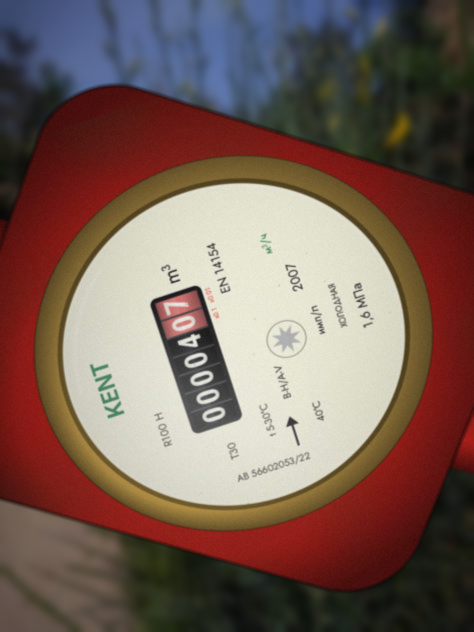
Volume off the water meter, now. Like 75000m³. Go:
4.07m³
